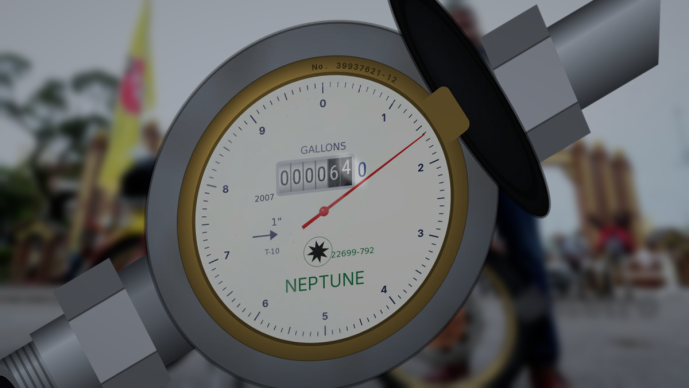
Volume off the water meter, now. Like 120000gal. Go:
641.6gal
